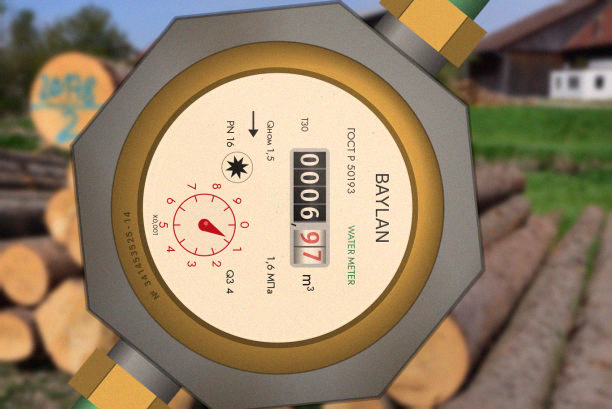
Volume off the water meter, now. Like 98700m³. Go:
6.970m³
